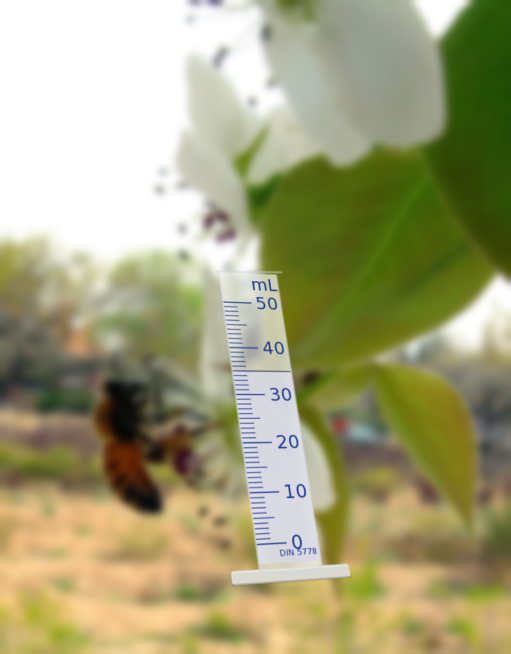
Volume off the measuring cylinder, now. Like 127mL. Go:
35mL
